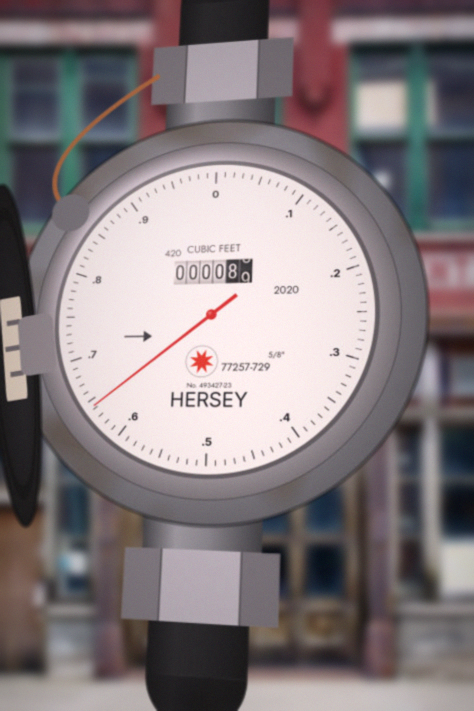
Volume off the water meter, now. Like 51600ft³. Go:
88.64ft³
